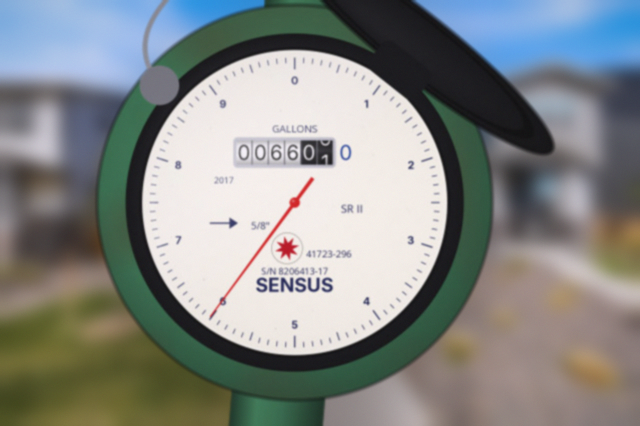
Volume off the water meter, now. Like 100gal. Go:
66006.0gal
